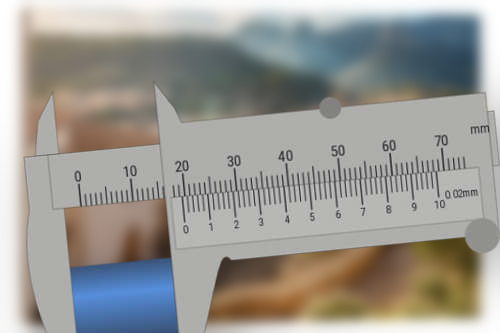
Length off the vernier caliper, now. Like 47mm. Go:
19.5mm
